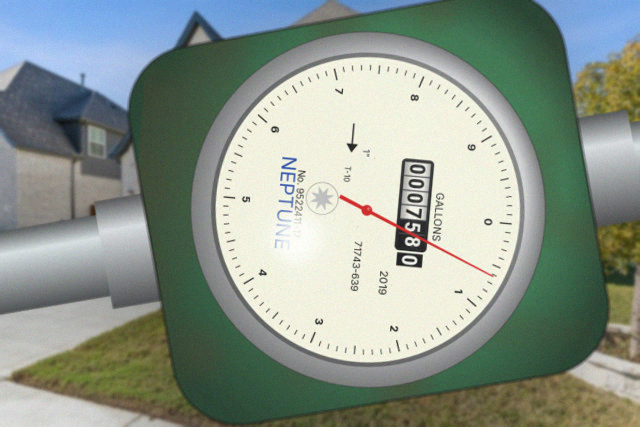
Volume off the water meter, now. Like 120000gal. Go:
7580.6gal
